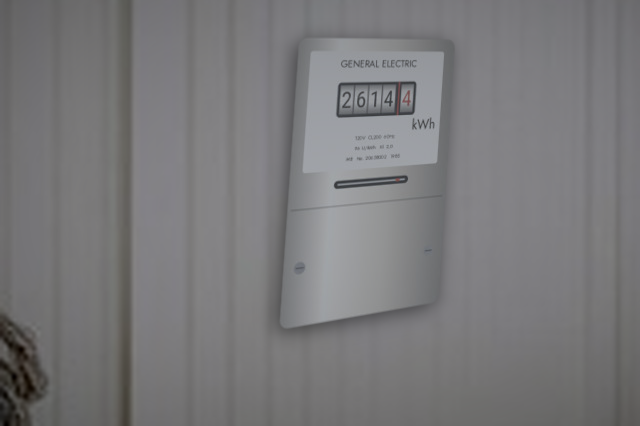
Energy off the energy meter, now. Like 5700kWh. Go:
2614.4kWh
